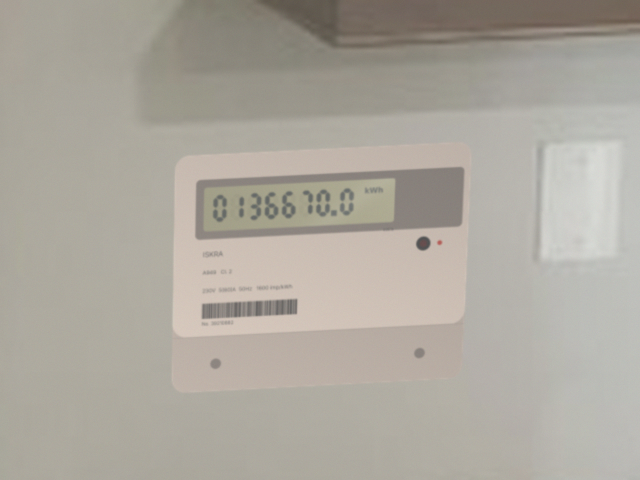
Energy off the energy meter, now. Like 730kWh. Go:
136670.0kWh
